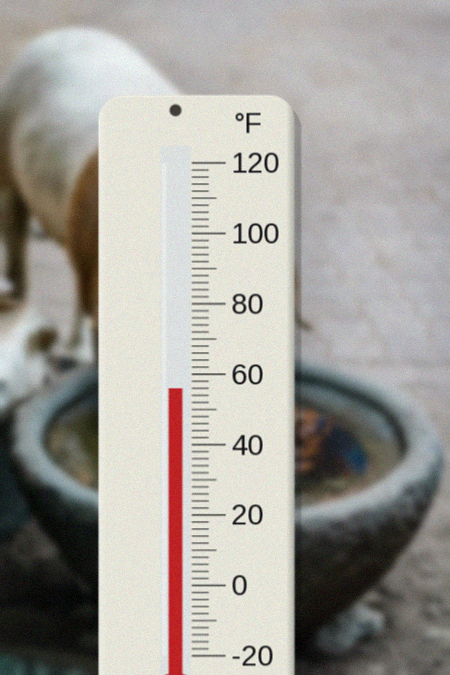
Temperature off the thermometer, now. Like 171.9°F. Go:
56°F
